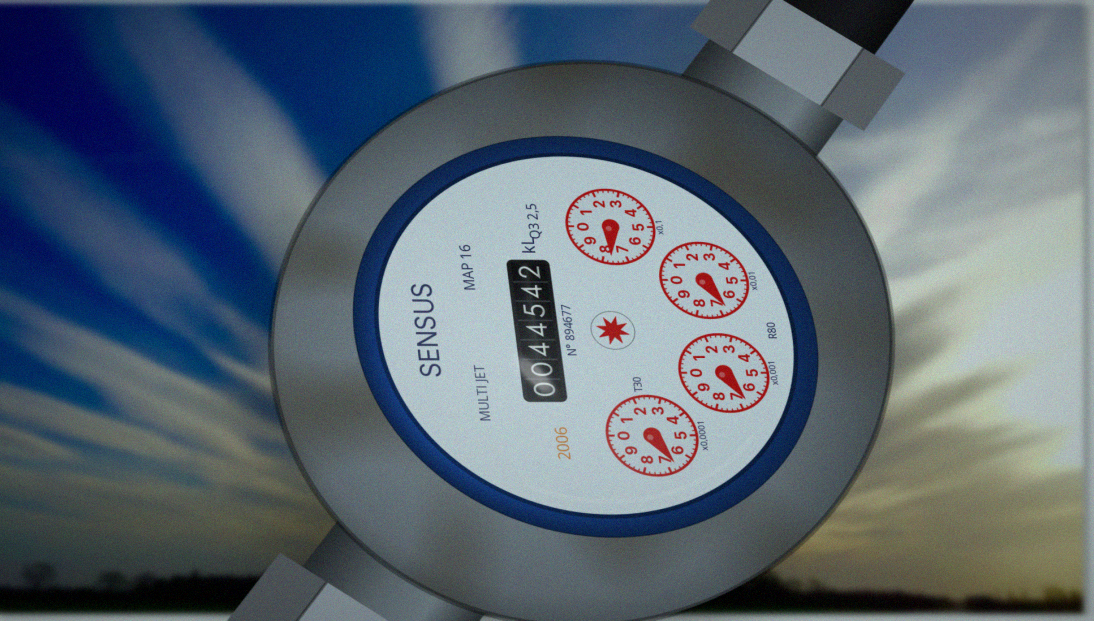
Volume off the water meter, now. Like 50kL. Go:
44542.7666kL
